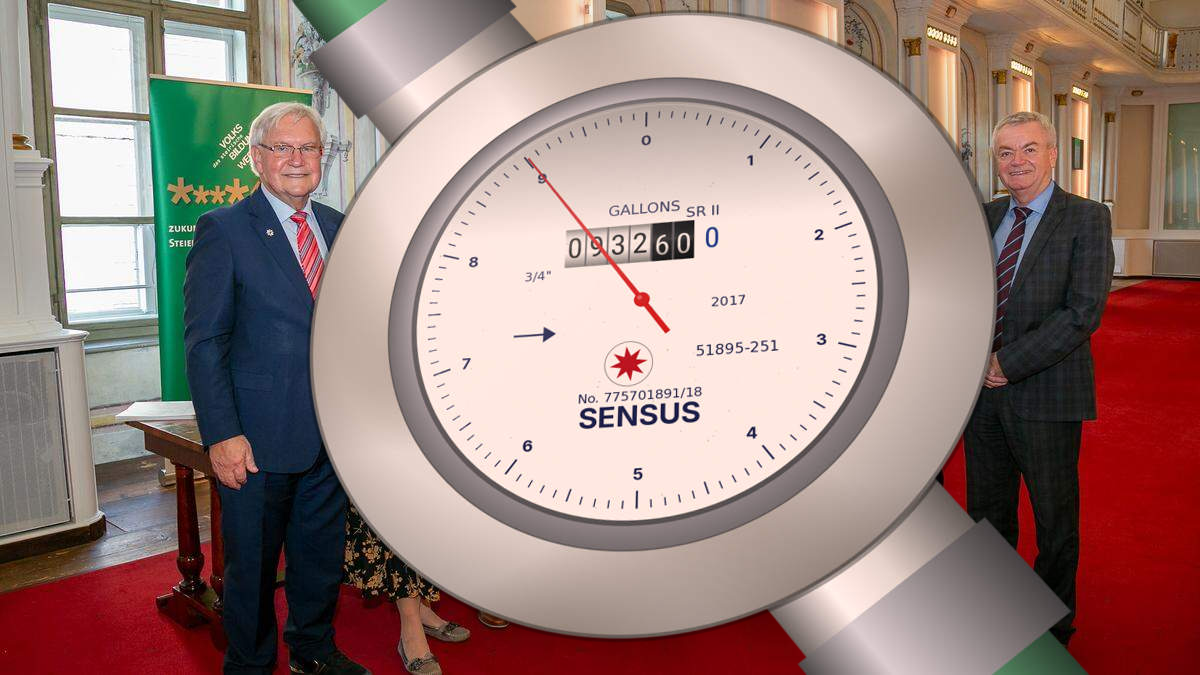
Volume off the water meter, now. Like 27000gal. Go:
932599.0gal
